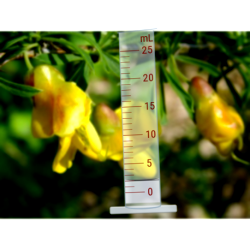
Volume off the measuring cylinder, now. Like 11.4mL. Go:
2mL
